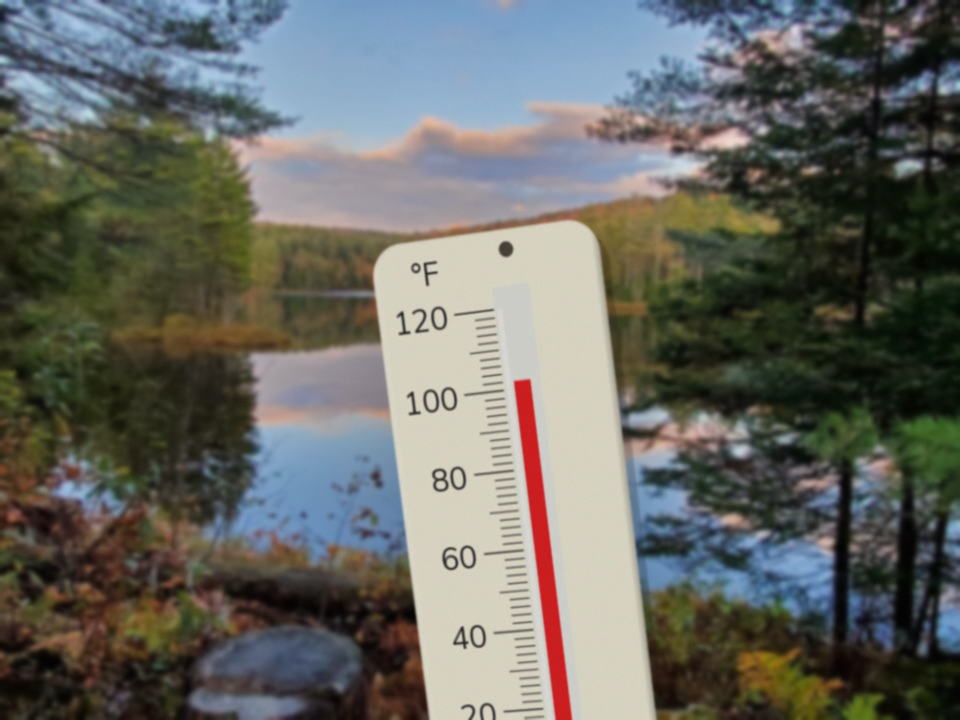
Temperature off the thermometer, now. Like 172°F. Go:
102°F
